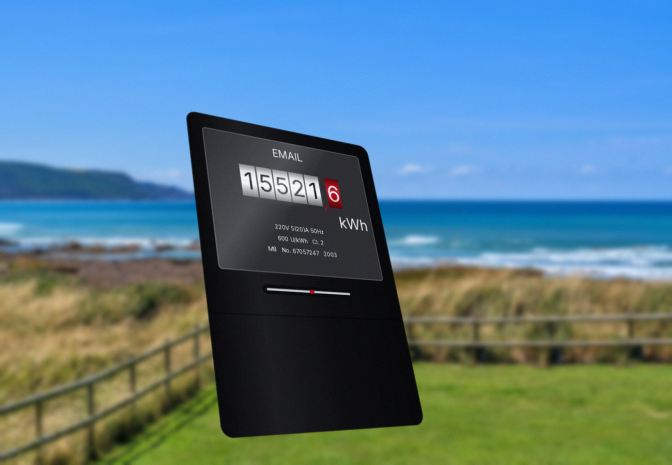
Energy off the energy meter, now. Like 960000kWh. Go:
15521.6kWh
